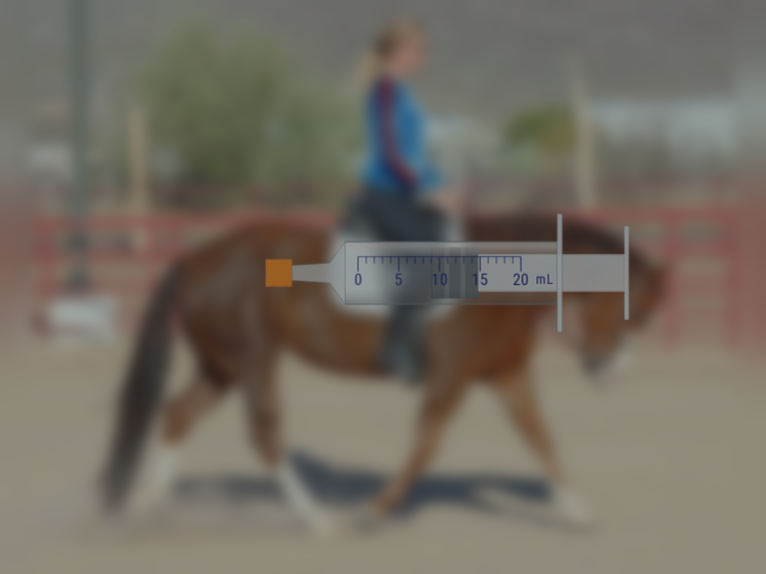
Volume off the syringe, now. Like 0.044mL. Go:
9mL
